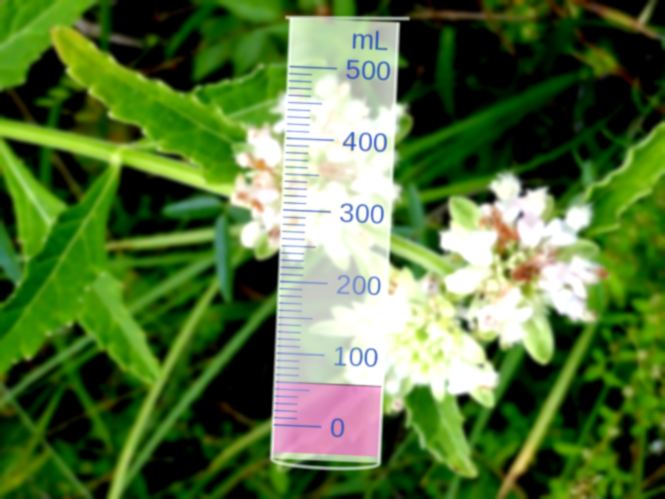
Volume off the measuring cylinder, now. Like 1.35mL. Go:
60mL
